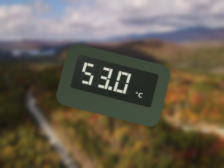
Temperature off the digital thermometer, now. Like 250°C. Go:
53.0°C
